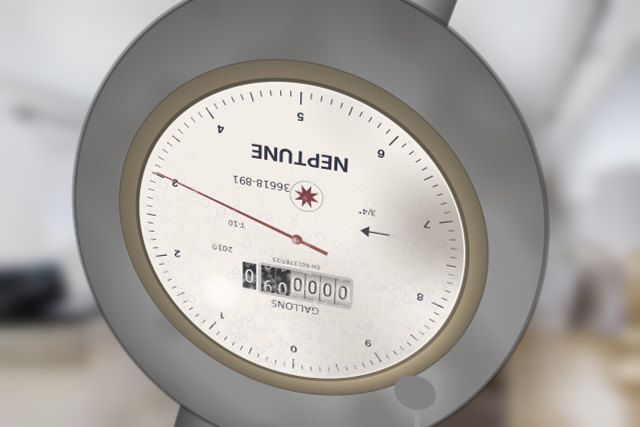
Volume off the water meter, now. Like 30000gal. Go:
93.0gal
